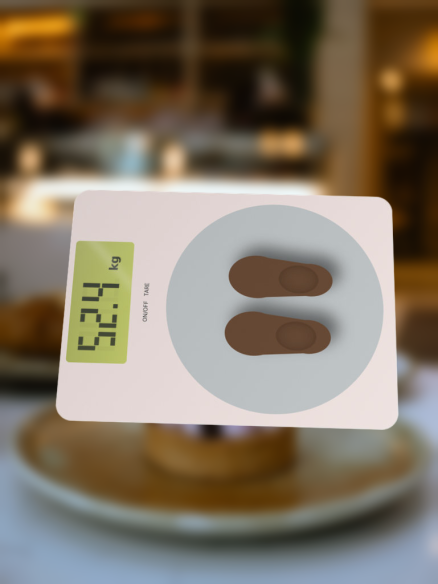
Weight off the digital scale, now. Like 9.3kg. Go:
52.4kg
